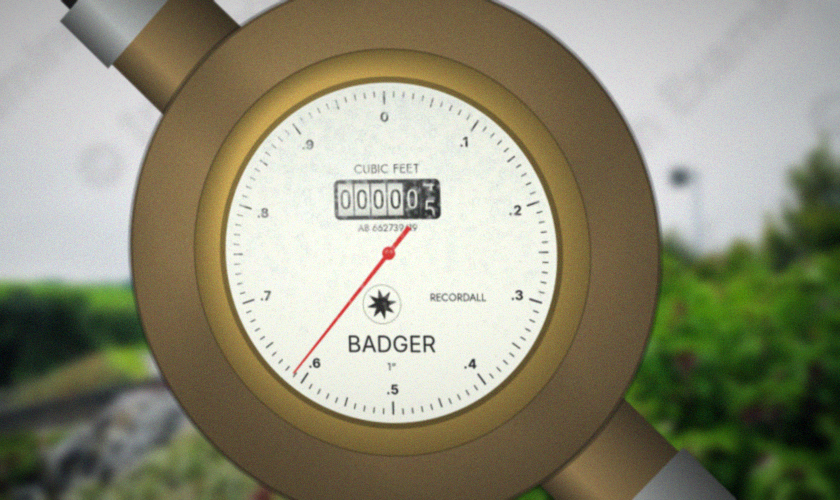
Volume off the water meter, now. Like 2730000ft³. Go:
4.61ft³
